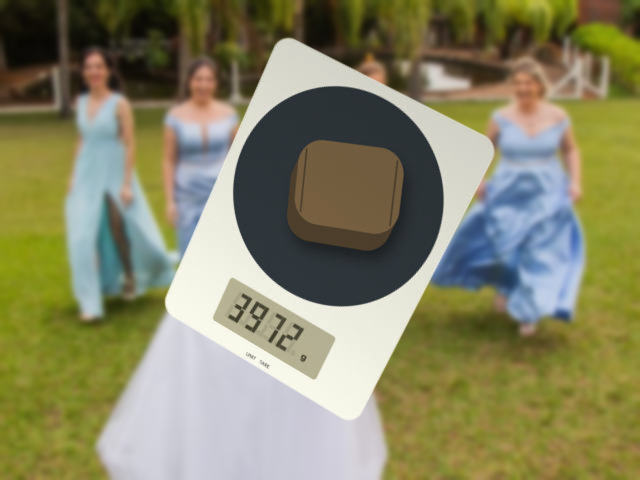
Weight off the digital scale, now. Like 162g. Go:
3972g
